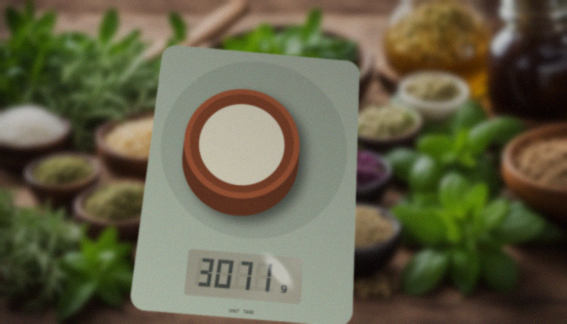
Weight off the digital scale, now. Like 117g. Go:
3071g
